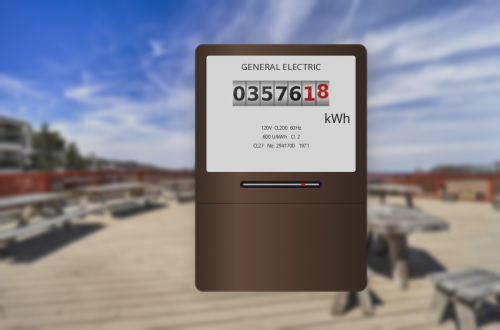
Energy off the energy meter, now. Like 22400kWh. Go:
3576.18kWh
